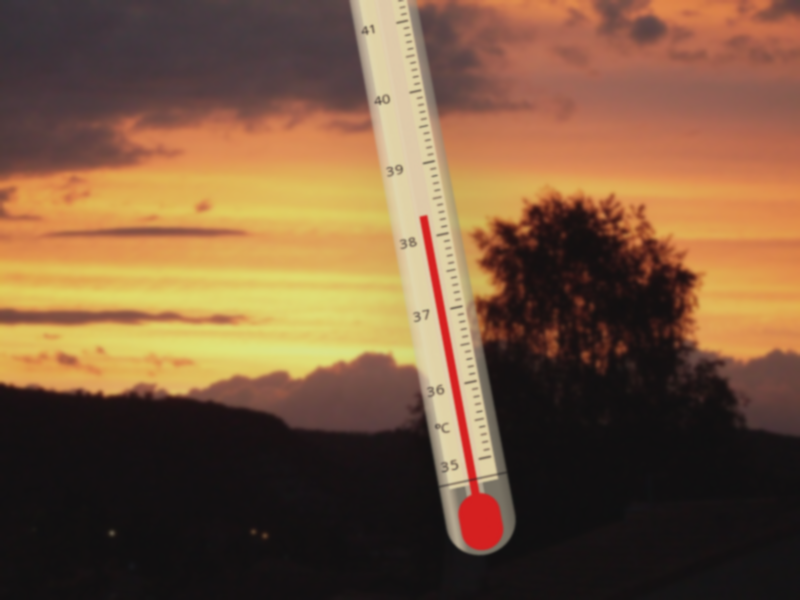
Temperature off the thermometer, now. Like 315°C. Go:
38.3°C
